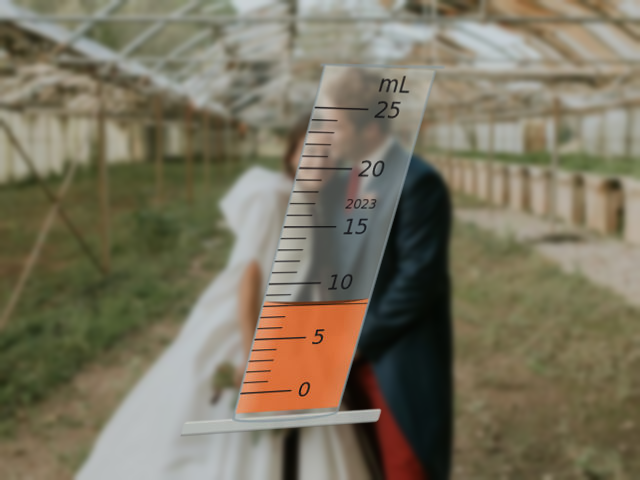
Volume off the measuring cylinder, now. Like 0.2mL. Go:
8mL
